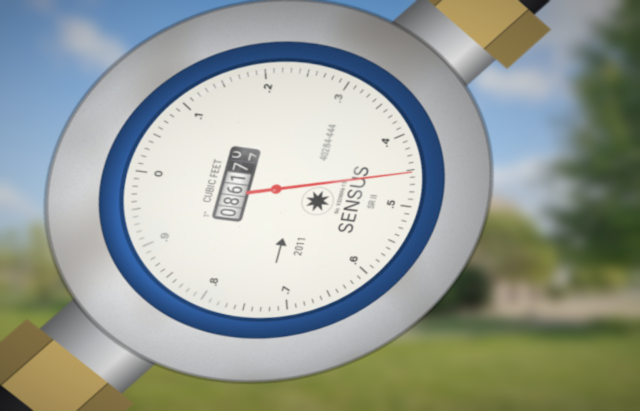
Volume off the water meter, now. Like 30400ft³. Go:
86176.45ft³
